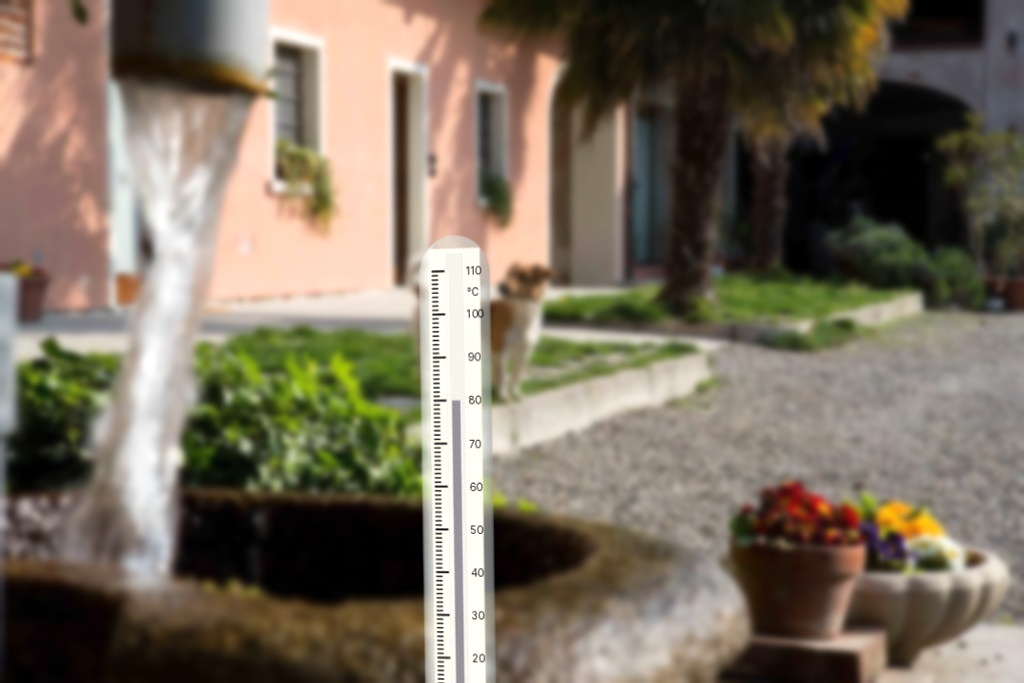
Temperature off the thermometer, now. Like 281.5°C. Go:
80°C
